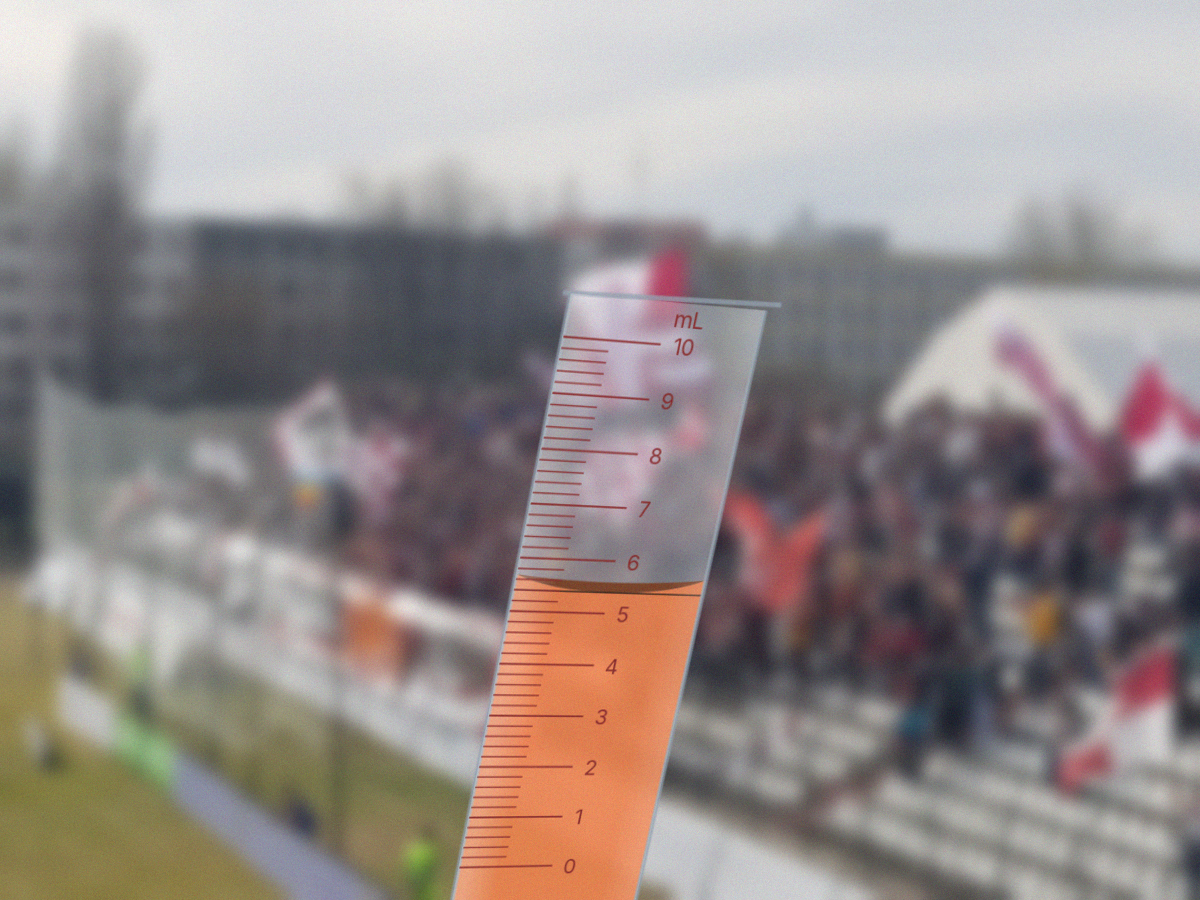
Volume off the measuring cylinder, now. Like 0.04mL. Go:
5.4mL
